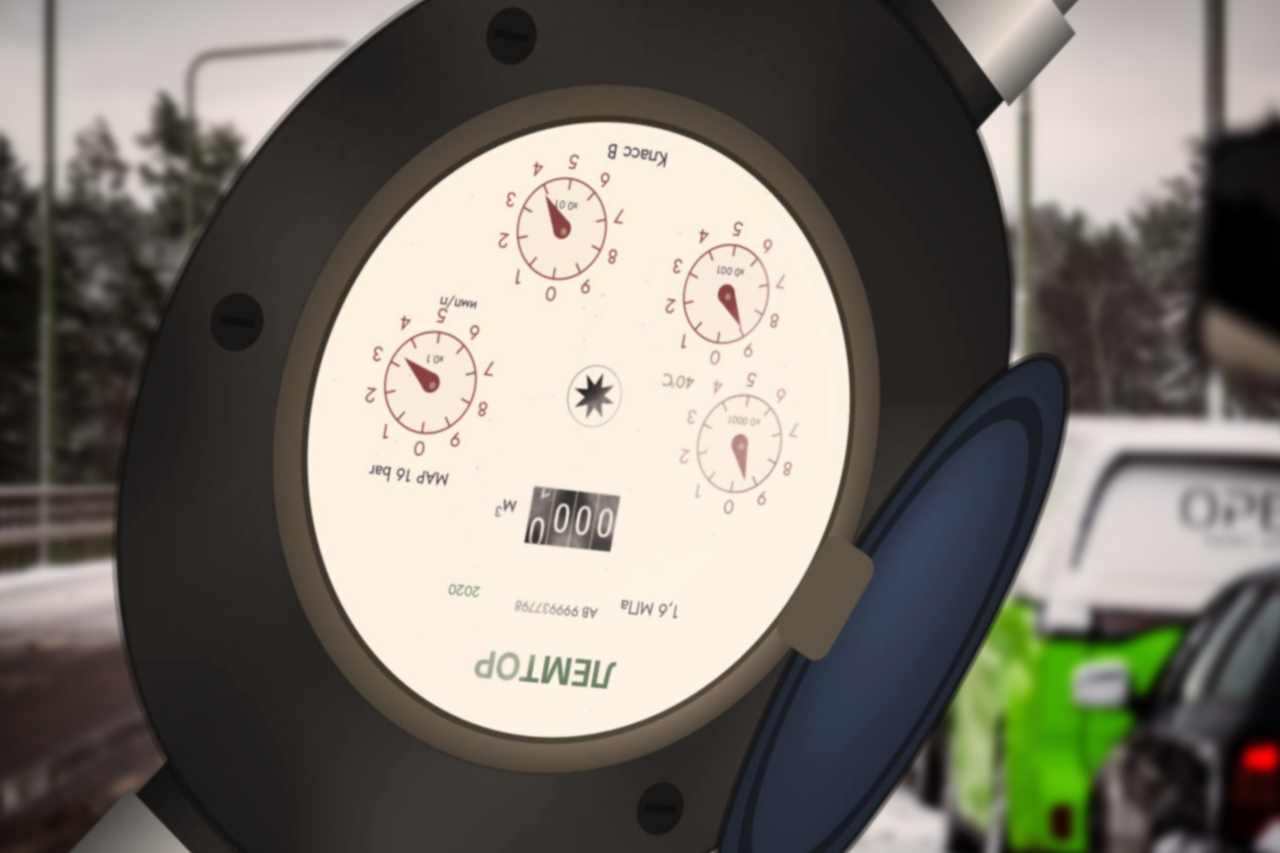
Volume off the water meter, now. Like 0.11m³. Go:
0.3389m³
